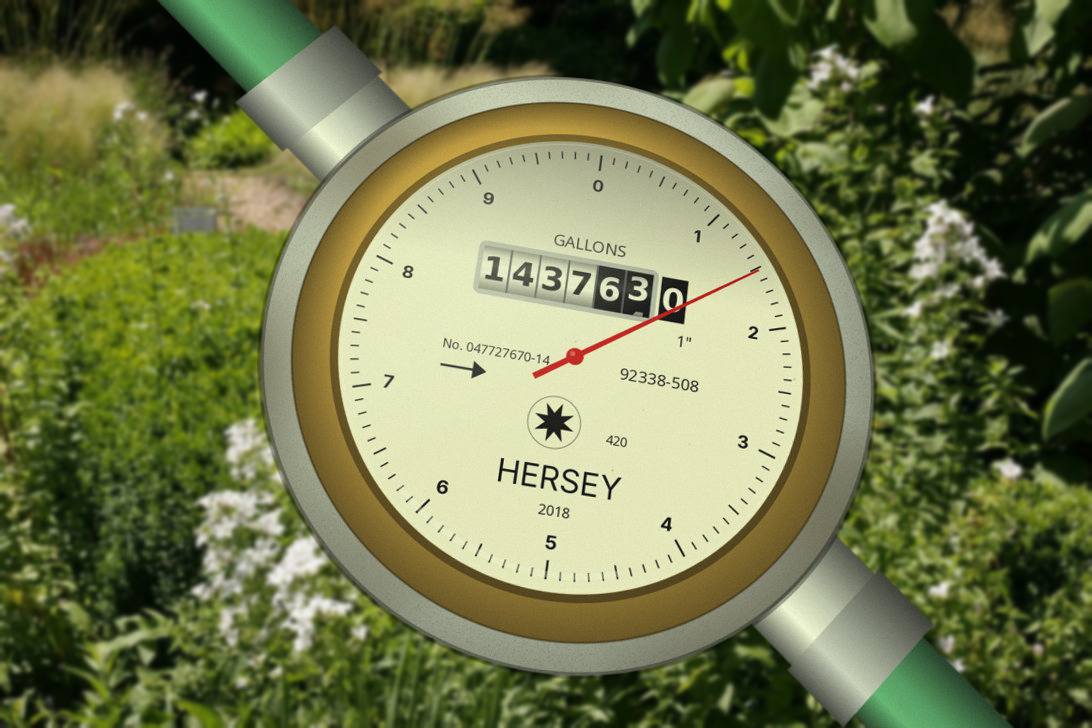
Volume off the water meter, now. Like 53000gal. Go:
1437631.5gal
